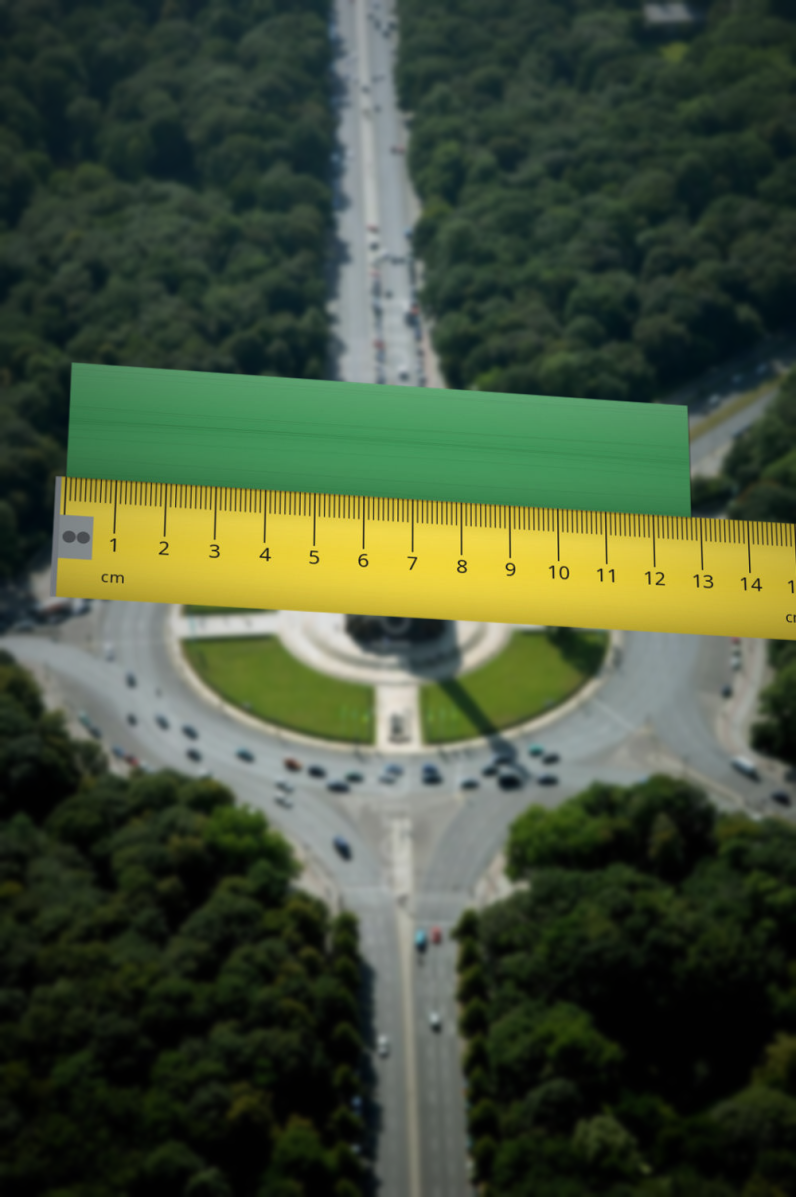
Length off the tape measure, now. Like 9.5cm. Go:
12.8cm
